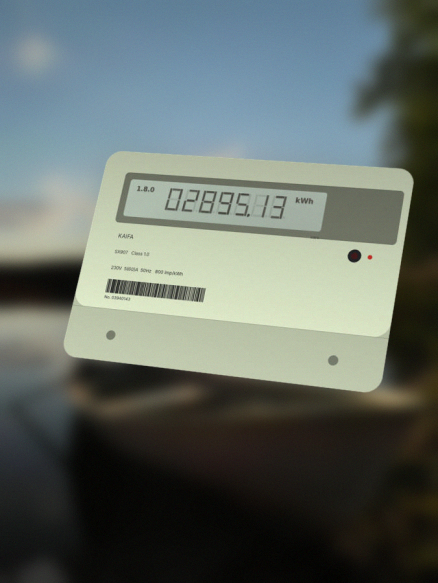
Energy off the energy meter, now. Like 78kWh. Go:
2895.13kWh
